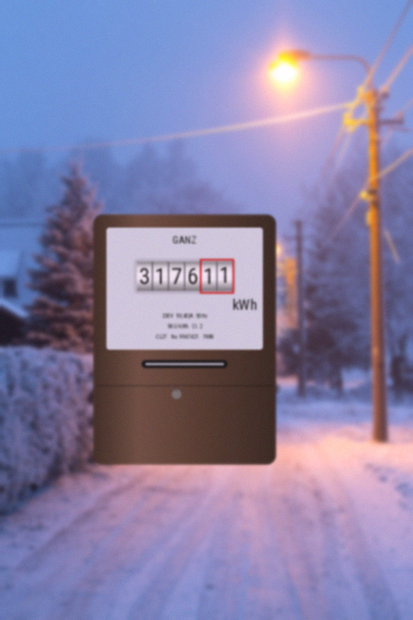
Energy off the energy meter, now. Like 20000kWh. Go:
3176.11kWh
